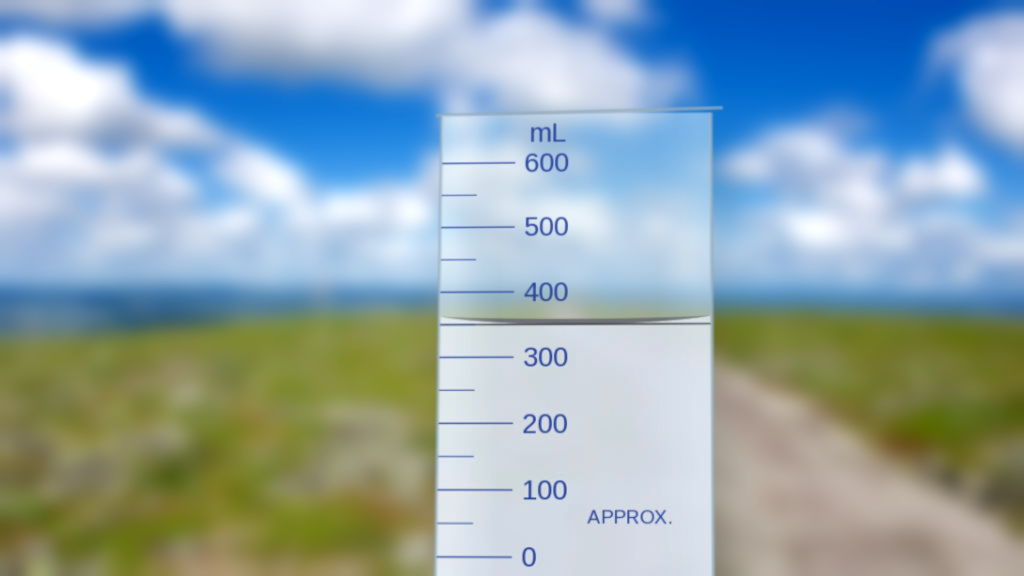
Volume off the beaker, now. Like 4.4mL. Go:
350mL
